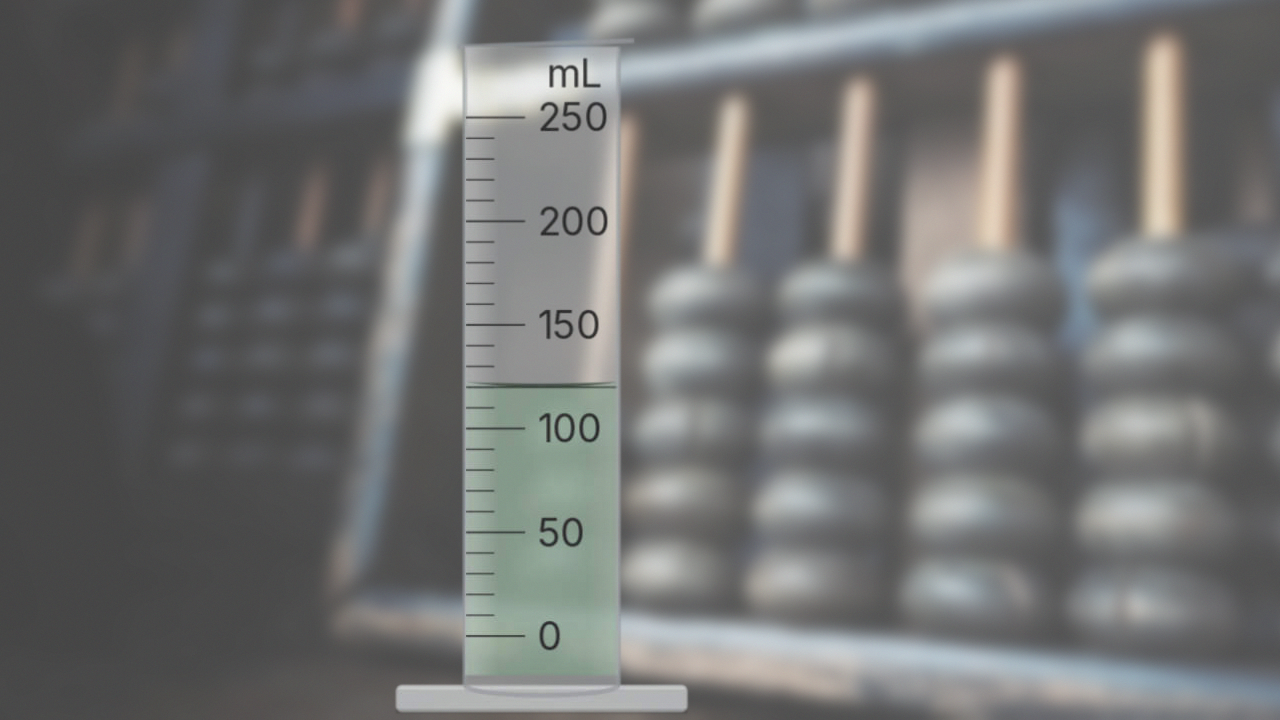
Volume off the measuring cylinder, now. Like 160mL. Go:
120mL
